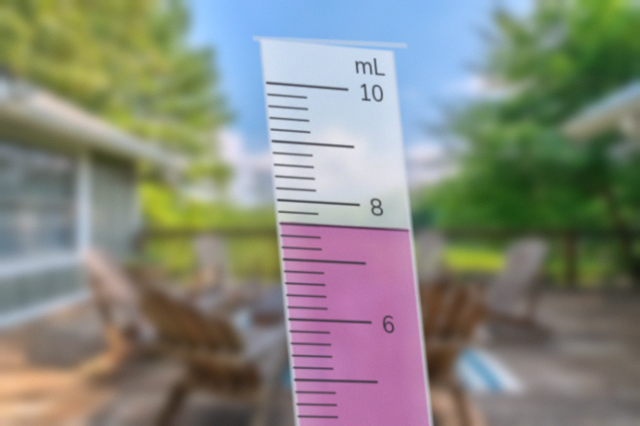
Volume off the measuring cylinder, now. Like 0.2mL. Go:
7.6mL
